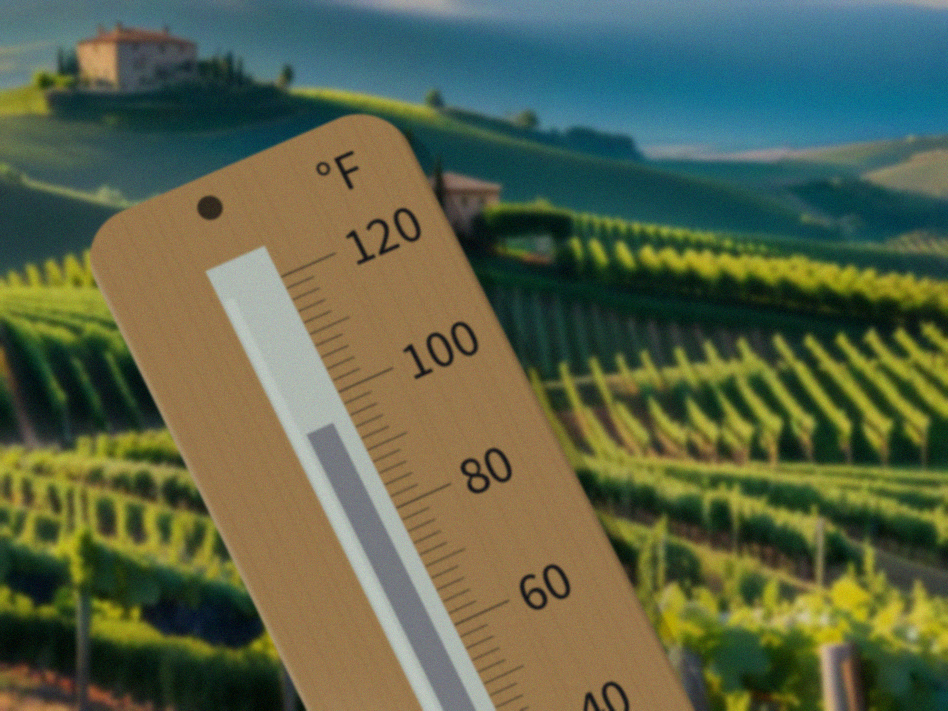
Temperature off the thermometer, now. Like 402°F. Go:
96°F
